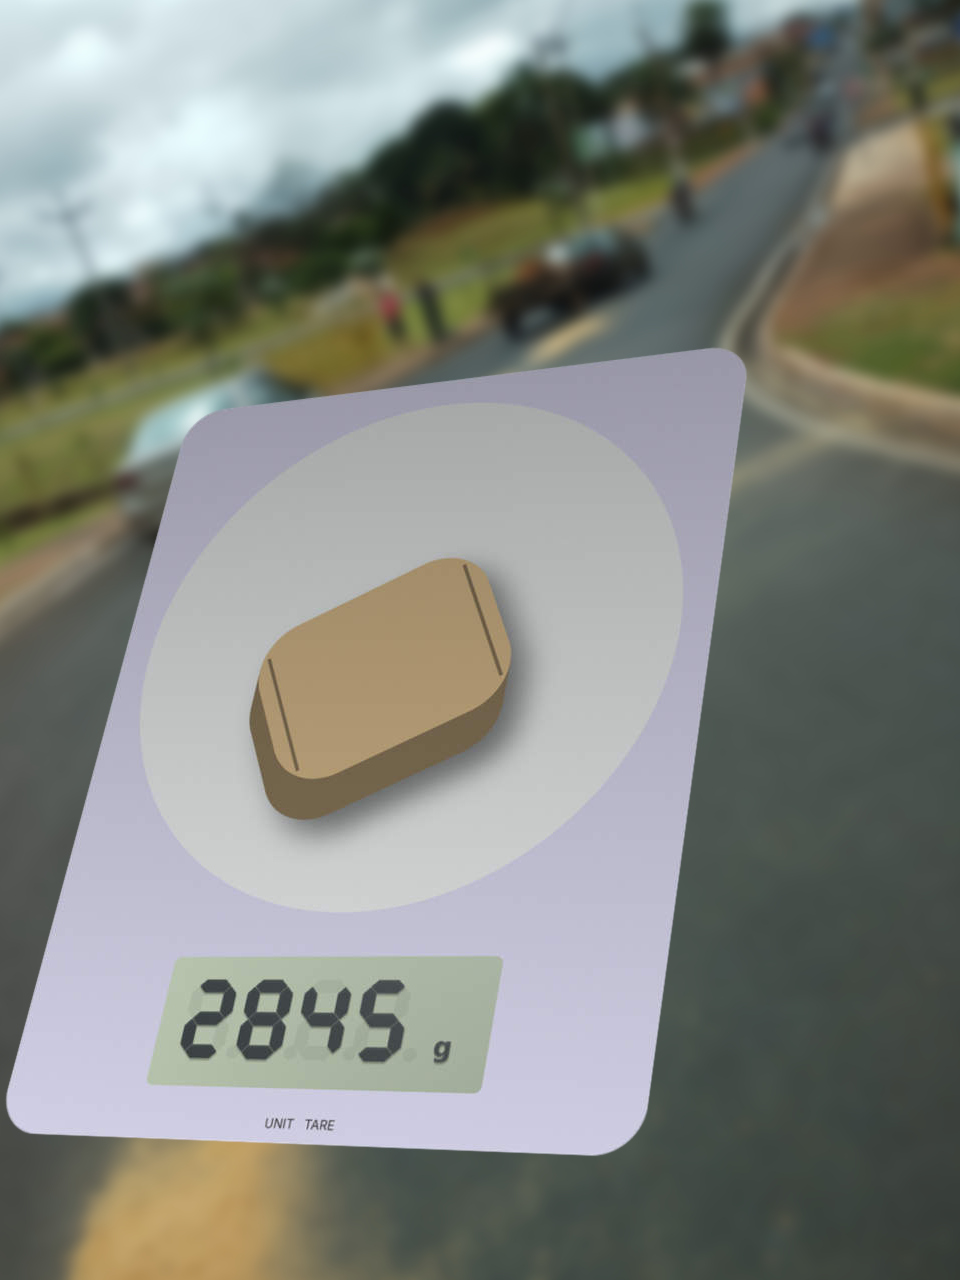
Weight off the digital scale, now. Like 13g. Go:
2845g
